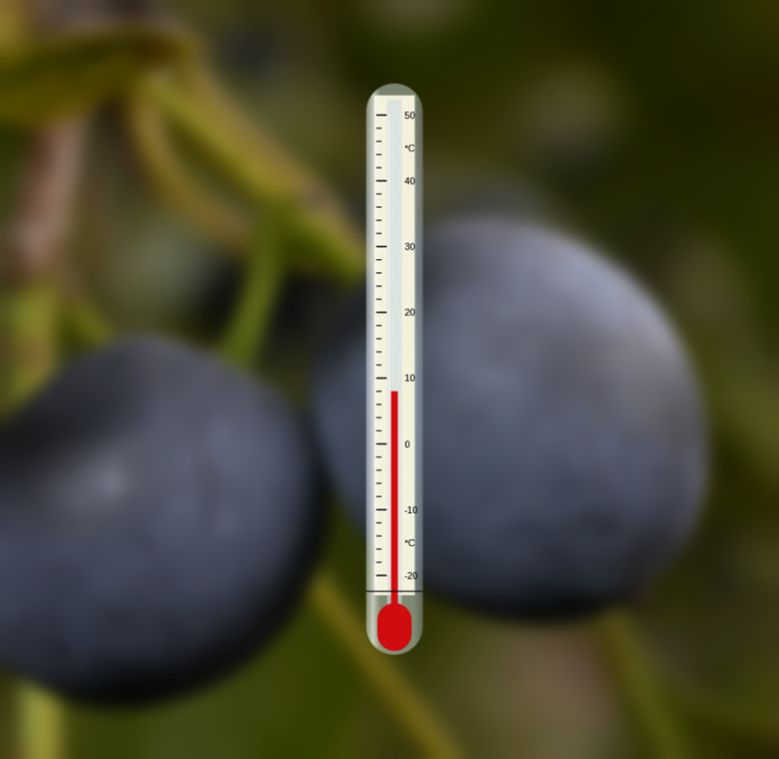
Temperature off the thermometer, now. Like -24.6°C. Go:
8°C
